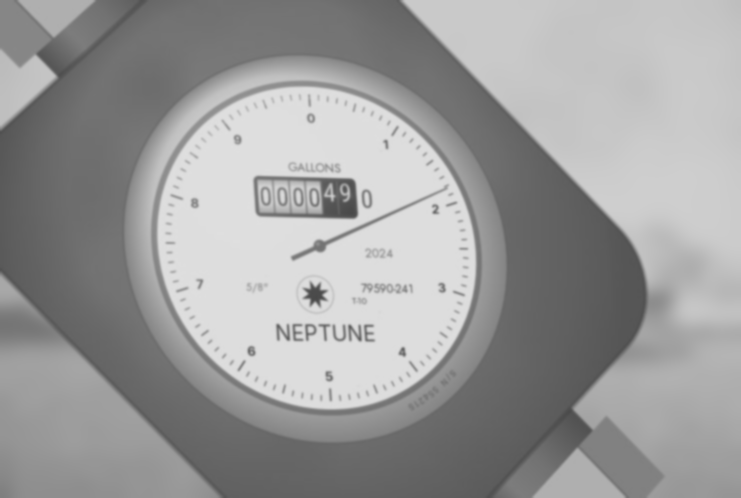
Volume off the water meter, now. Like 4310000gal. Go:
491.8gal
